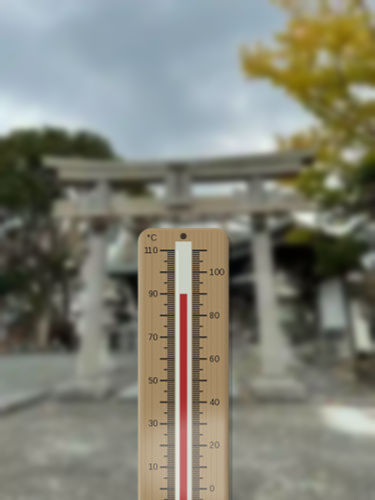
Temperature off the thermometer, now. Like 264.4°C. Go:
90°C
